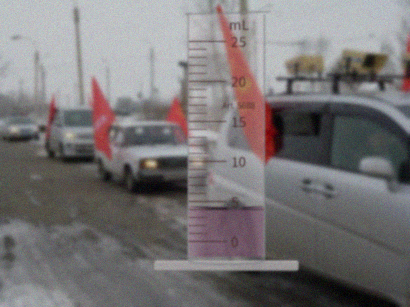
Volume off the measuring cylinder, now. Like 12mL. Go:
4mL
